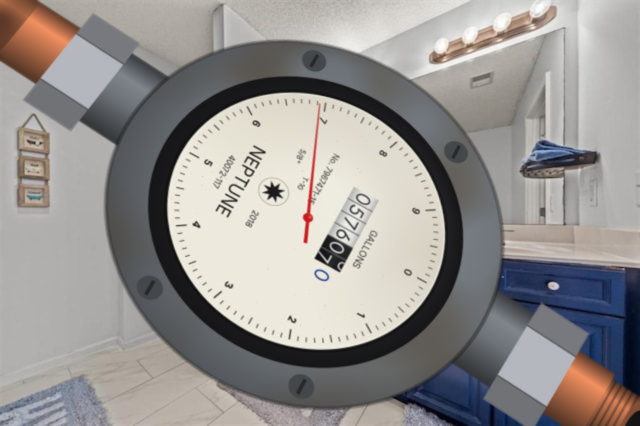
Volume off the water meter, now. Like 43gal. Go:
576066.9gal
